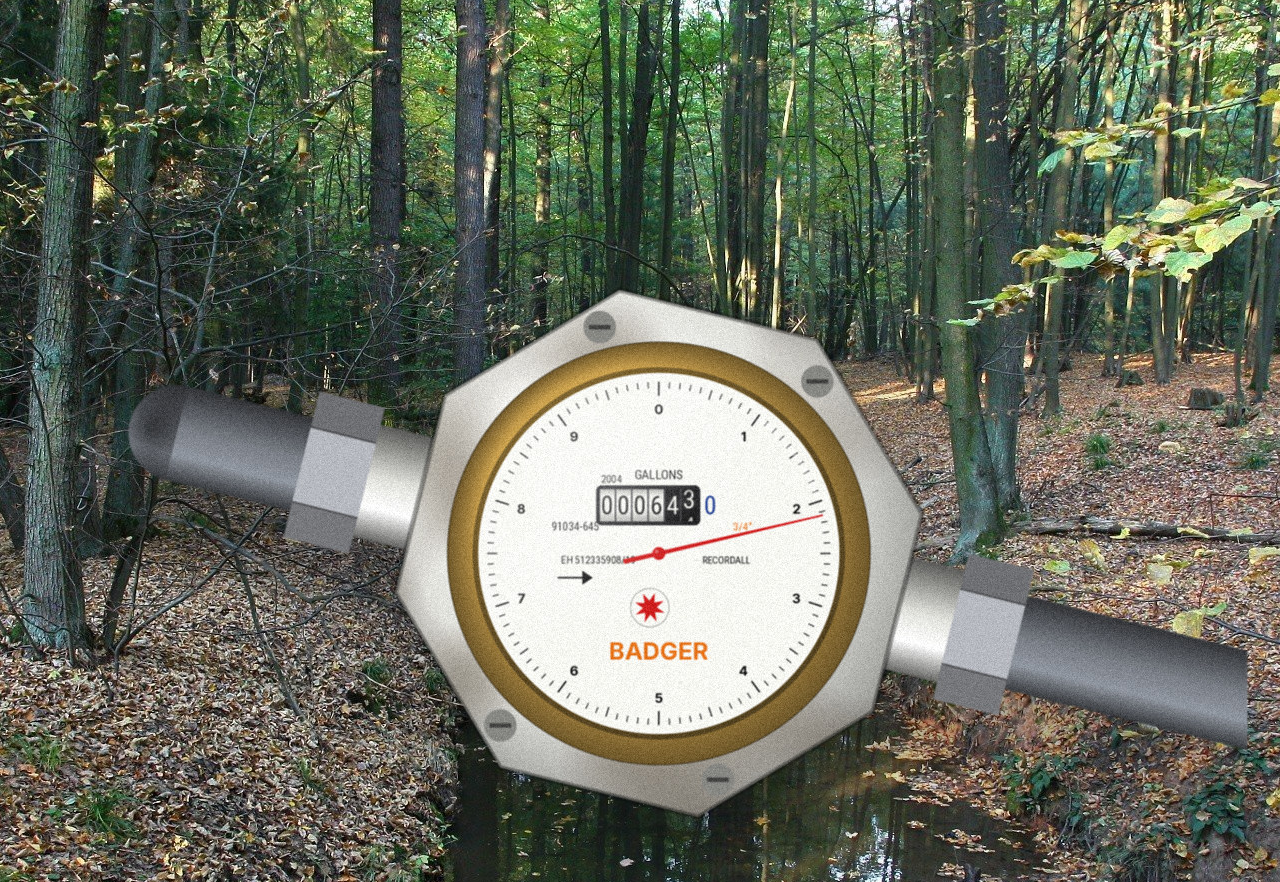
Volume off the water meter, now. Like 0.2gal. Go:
6432.1gal
